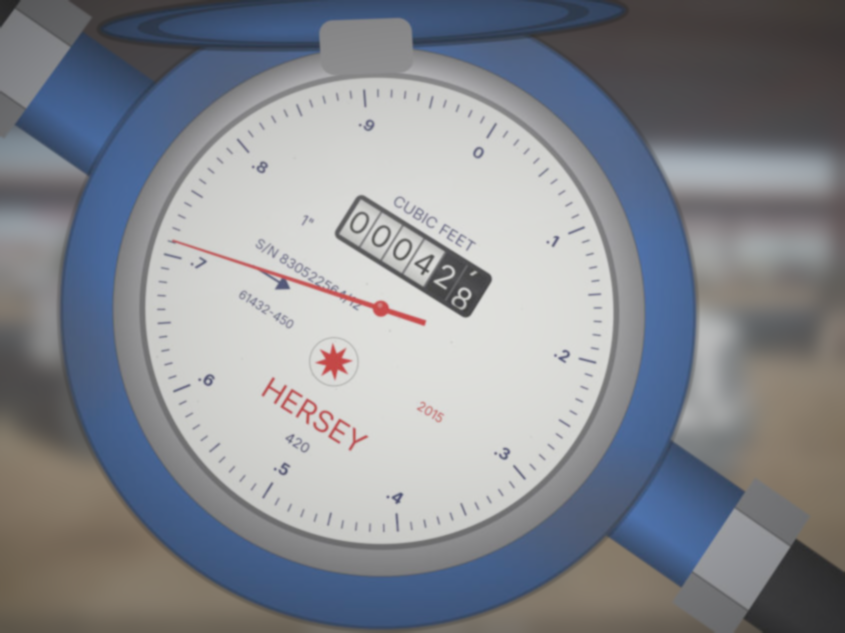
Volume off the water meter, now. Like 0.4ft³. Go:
427.71ft³
